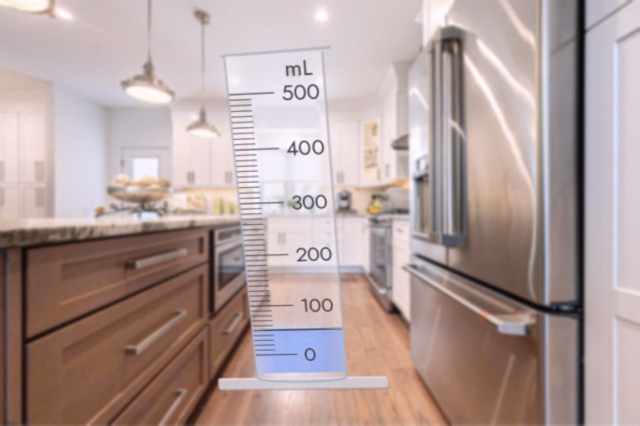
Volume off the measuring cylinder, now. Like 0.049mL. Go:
50mL
